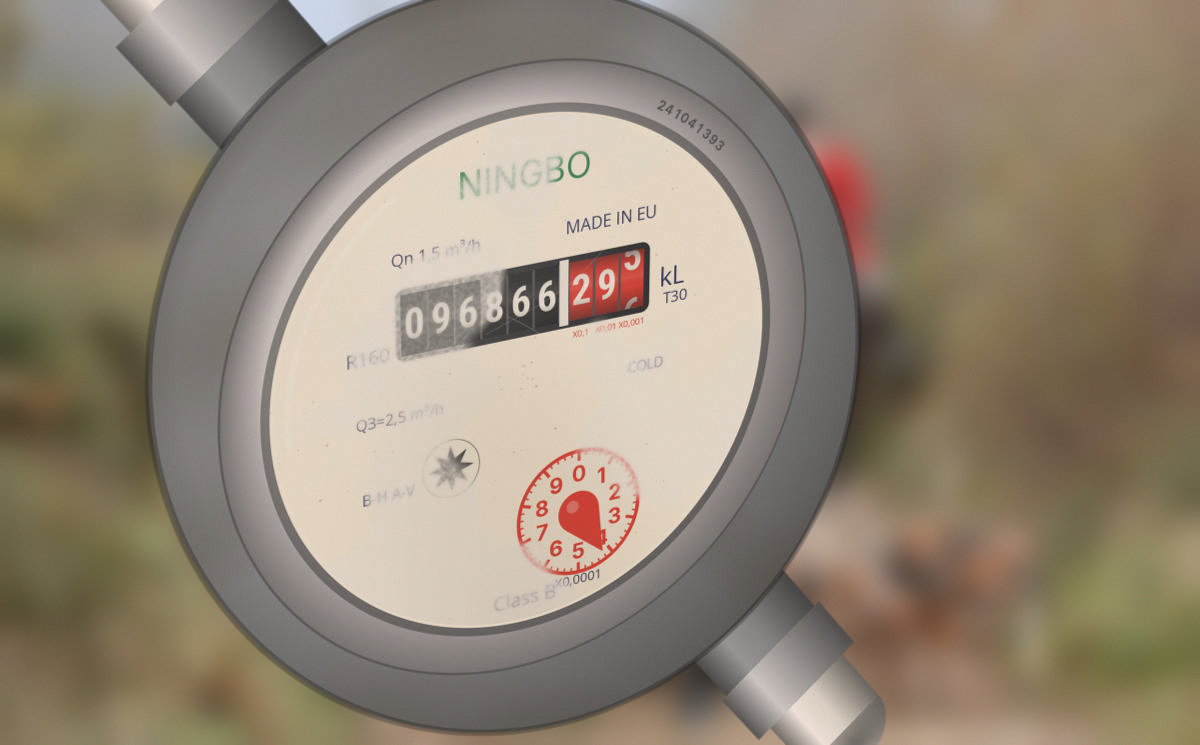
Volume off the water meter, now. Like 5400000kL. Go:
96866.2954kL
